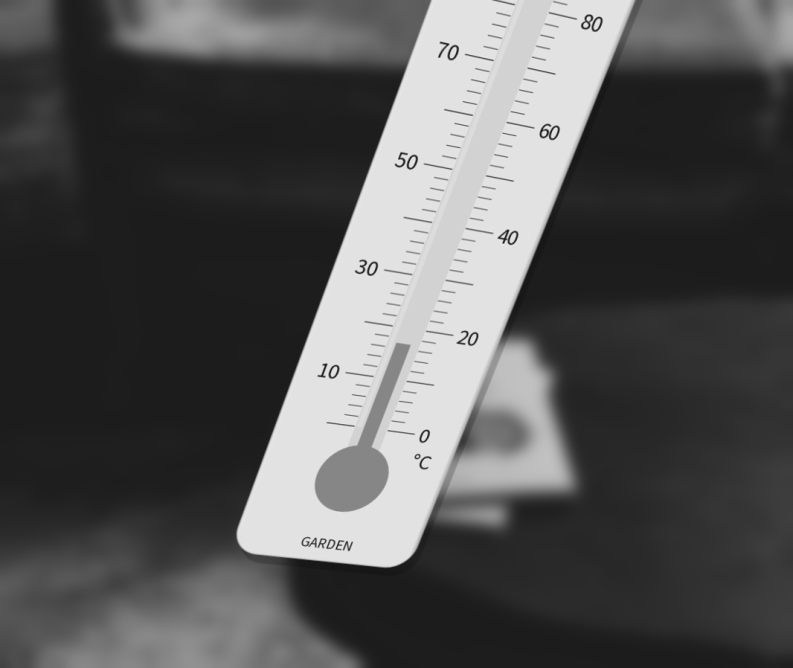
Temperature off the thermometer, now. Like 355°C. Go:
17°C
